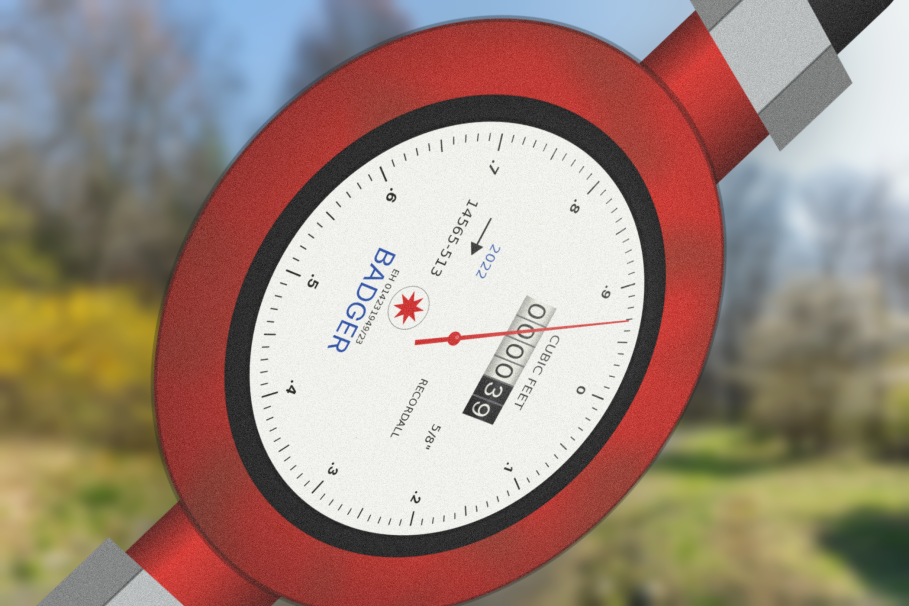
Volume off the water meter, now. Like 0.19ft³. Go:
38.93ft³
